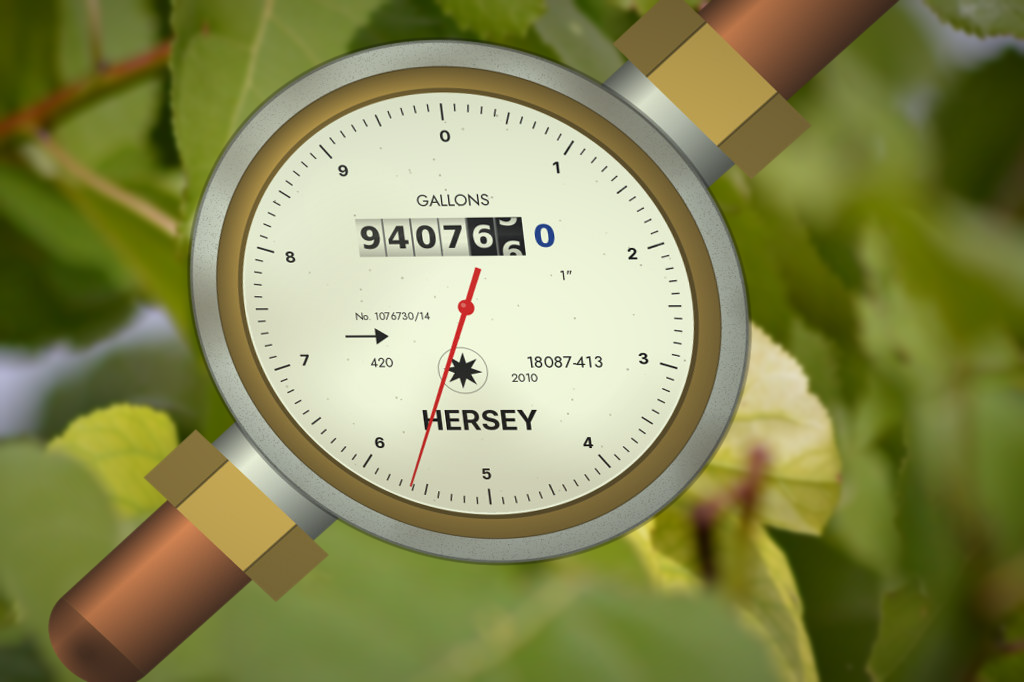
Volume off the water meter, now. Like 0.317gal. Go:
9407655.6gal
